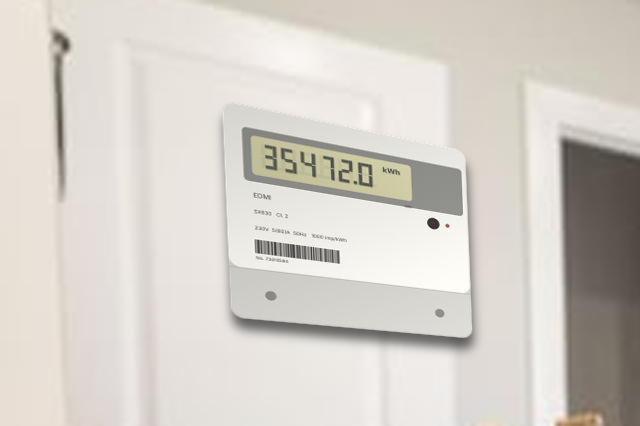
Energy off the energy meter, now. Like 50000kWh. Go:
35472.0kWh
